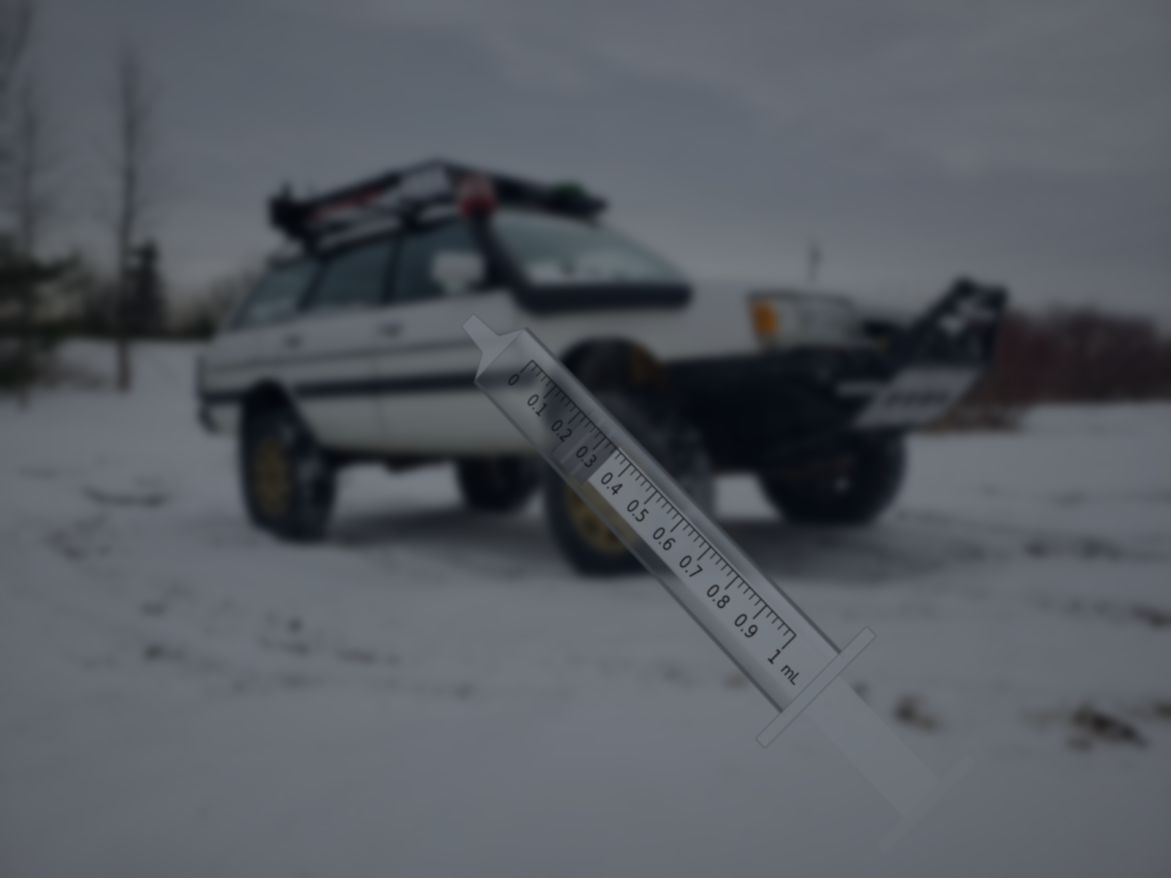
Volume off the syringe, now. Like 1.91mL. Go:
0.22mL
